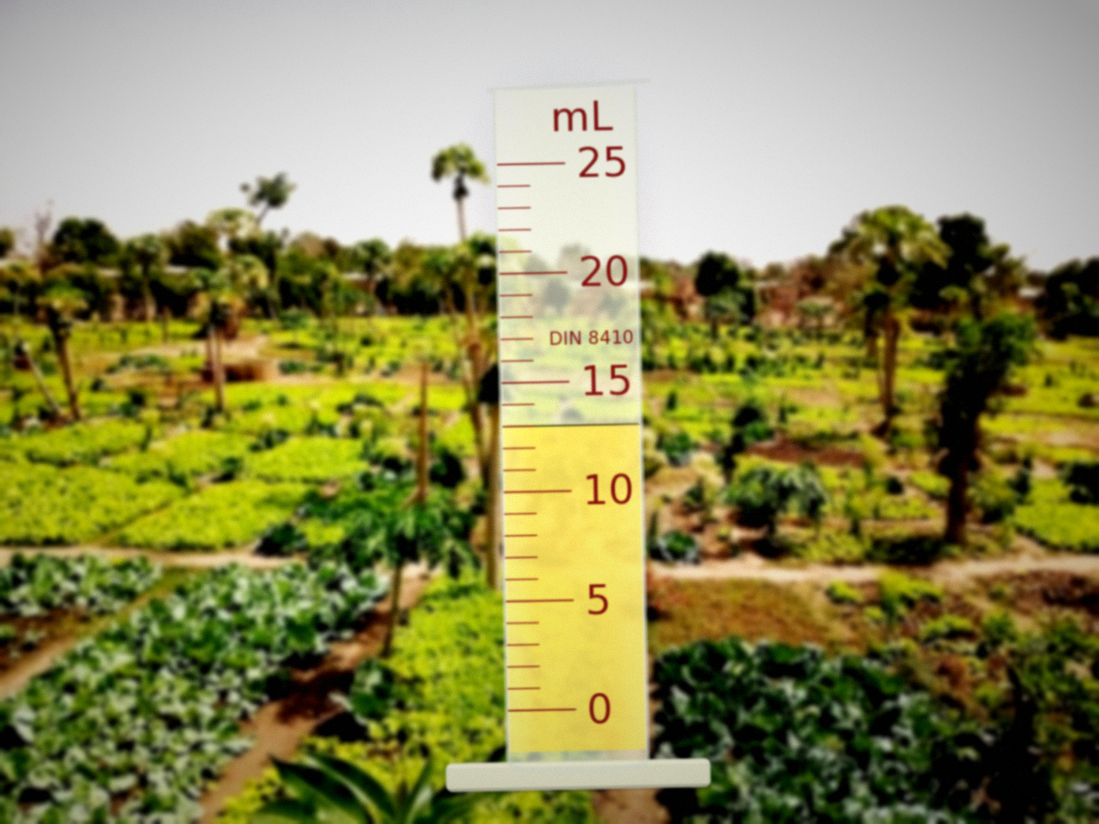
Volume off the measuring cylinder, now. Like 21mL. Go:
13mL
